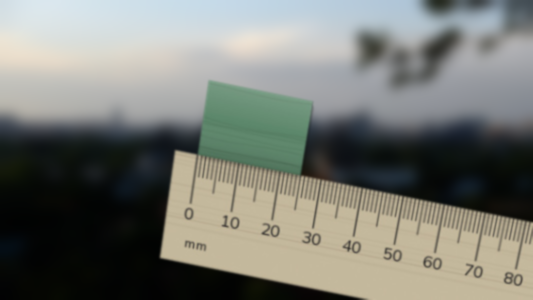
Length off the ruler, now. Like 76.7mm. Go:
25mm
